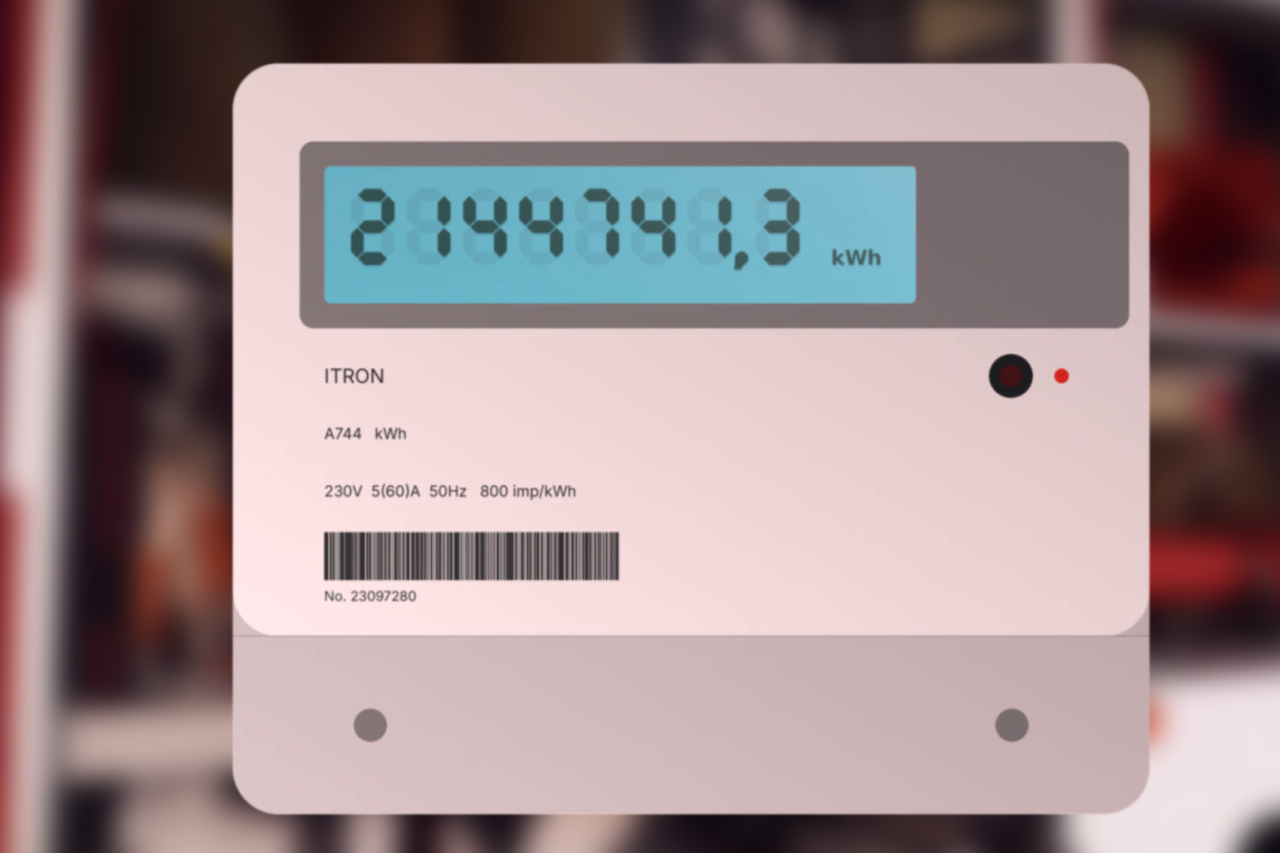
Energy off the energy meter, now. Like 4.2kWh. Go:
2144741.3kWh
